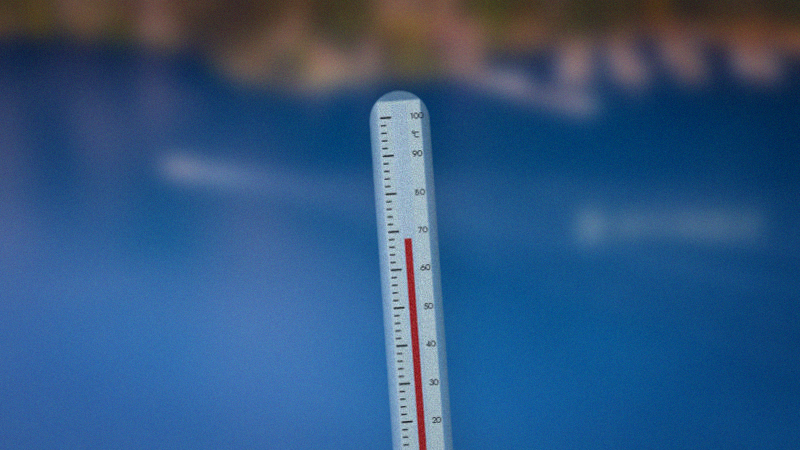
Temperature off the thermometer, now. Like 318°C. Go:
68°C
